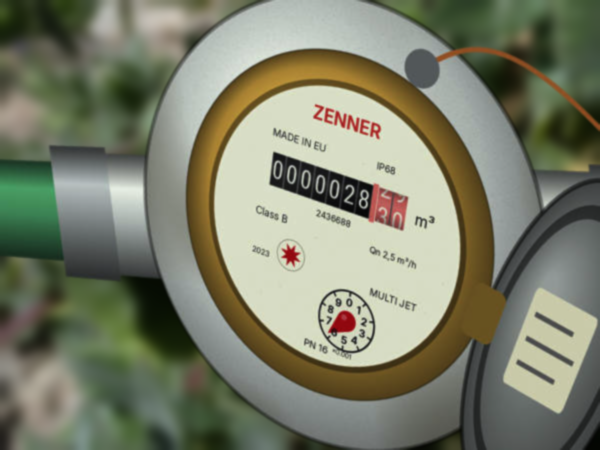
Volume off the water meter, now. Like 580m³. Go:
28.296m³
